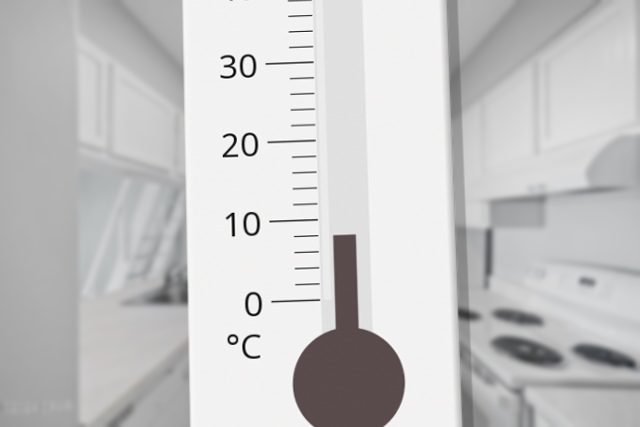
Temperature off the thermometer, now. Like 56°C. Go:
8°C
